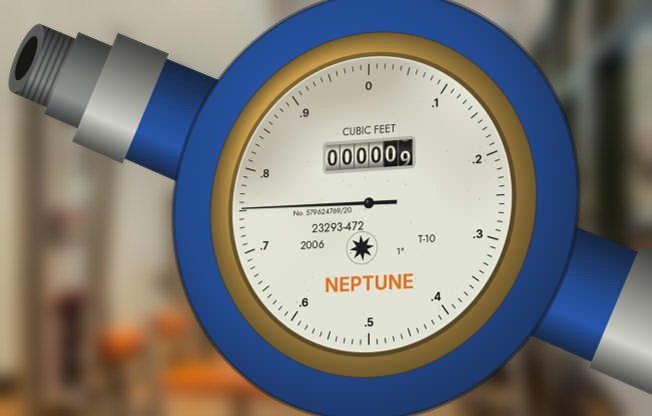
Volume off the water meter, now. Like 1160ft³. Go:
8.75ft³
